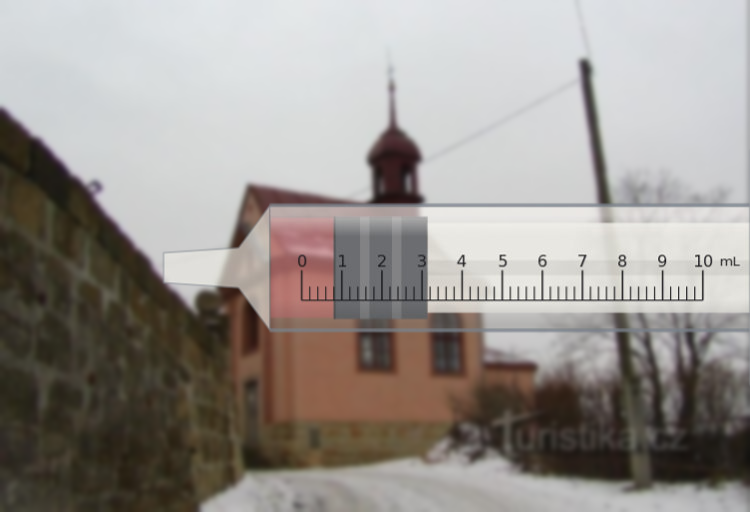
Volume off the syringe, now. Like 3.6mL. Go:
0.8mL
